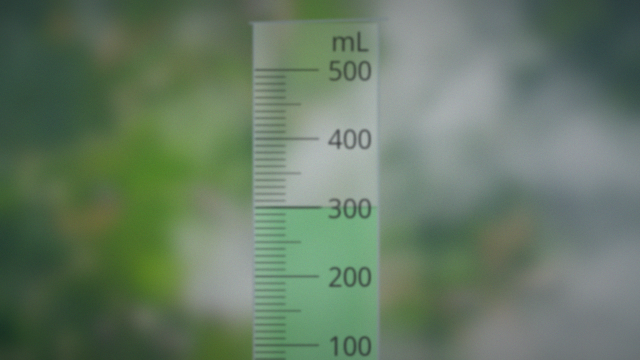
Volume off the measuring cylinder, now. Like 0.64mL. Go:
300mL
